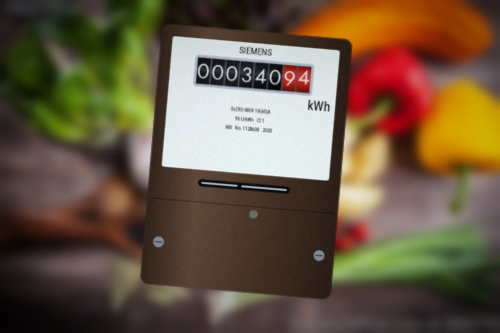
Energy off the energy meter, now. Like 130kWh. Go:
340.94kWh
